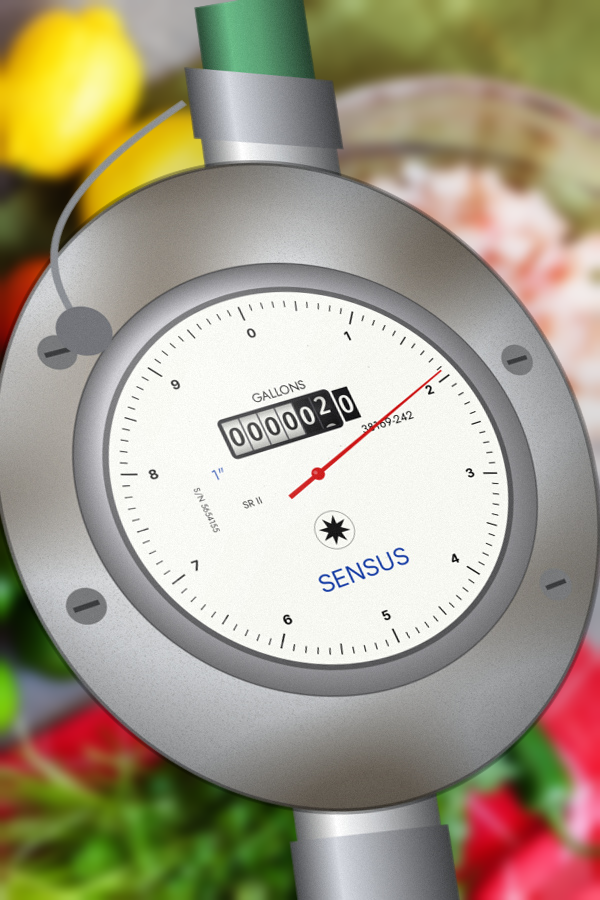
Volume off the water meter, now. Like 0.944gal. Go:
21.9gal
